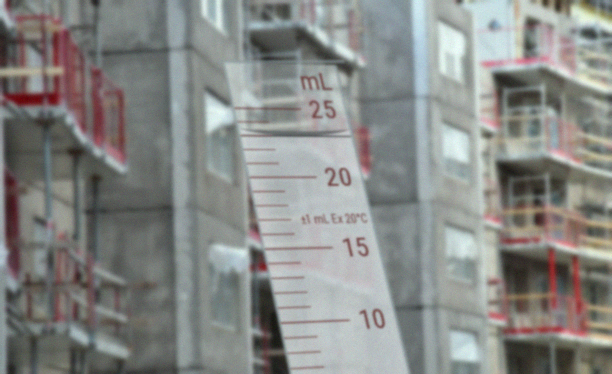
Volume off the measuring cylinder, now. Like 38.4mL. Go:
23mL
